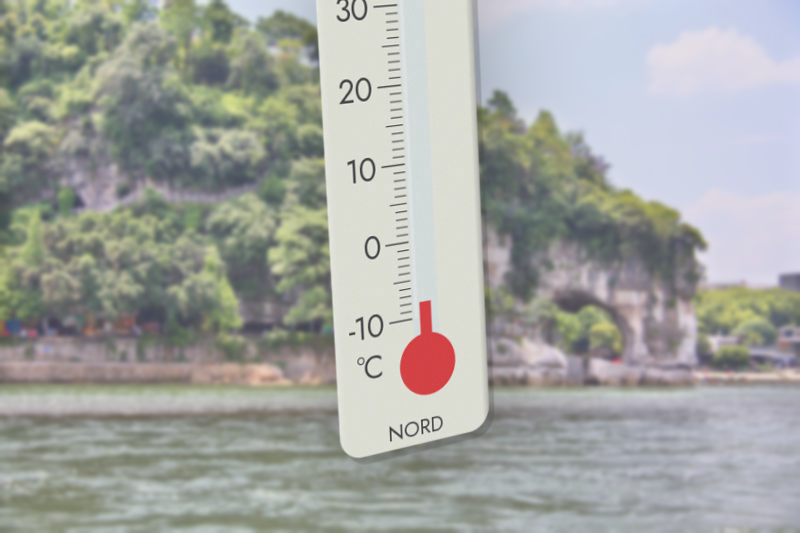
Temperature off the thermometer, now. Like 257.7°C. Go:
-8°C
